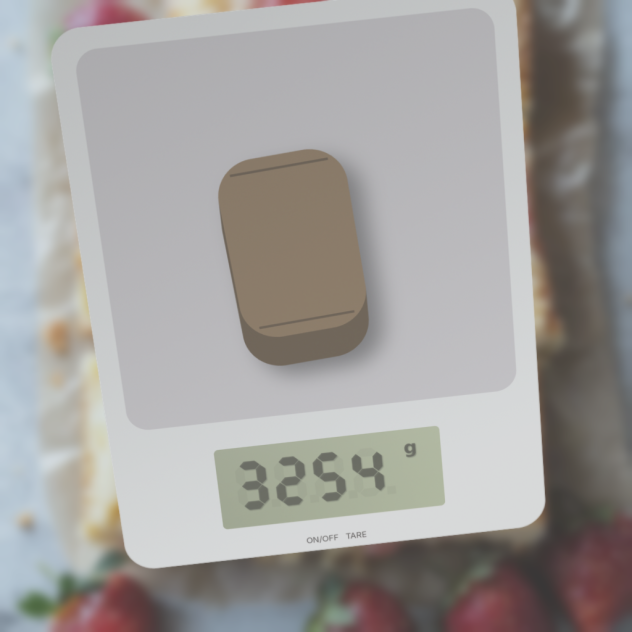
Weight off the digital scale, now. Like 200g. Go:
3254g
